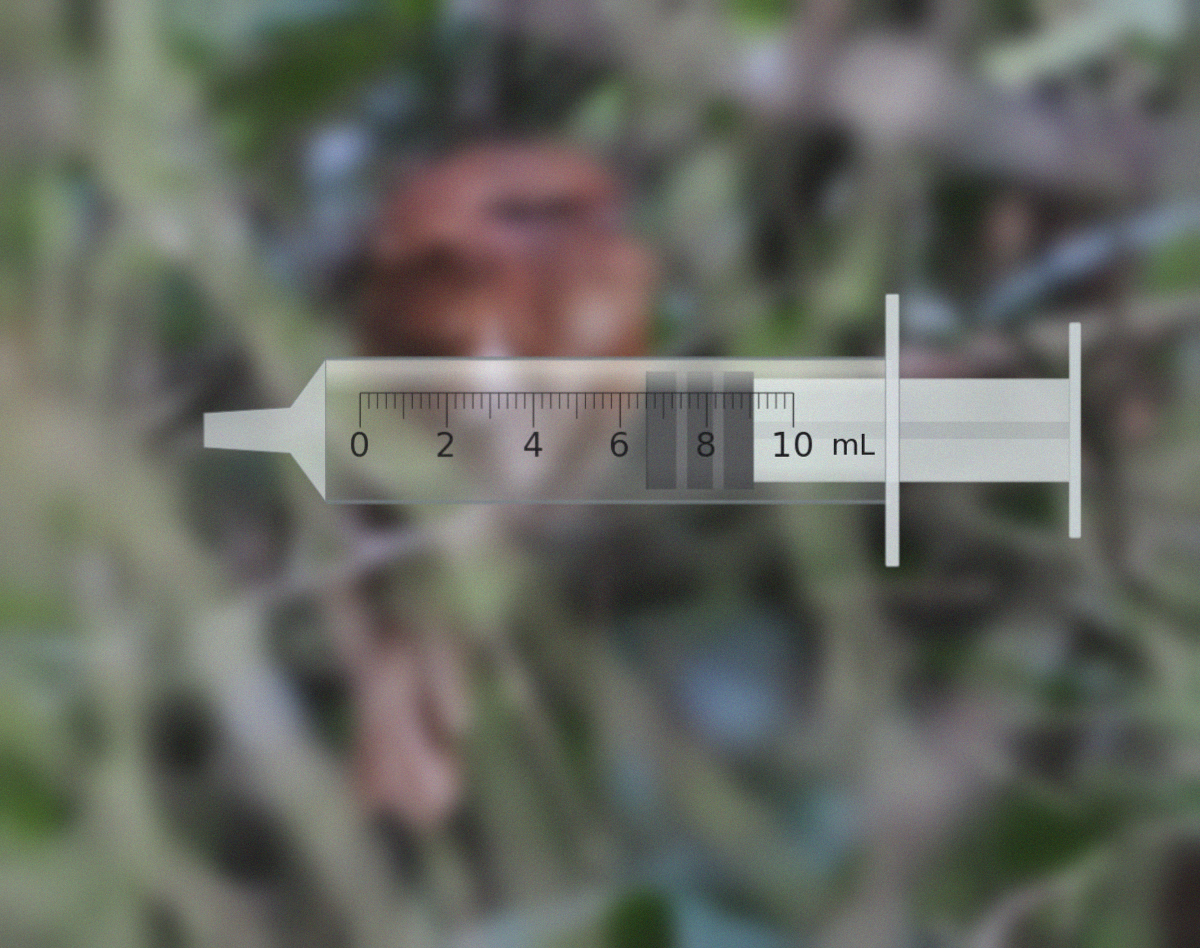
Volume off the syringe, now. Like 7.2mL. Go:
6.6mL
